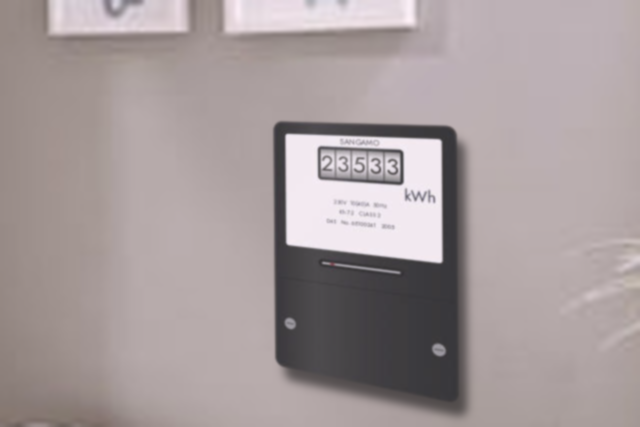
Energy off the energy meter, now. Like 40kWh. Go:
23533kWh
